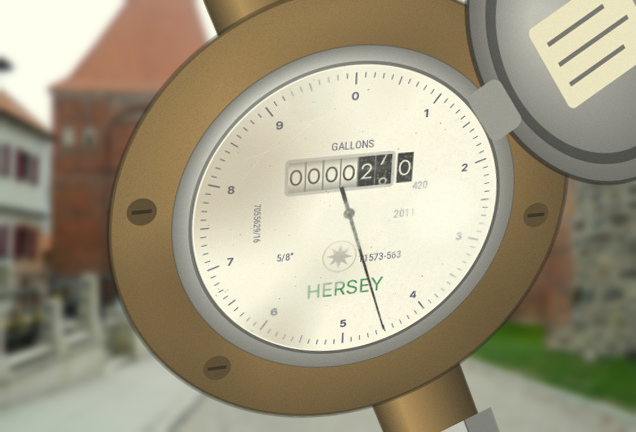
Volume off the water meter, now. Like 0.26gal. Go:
274.5gal
